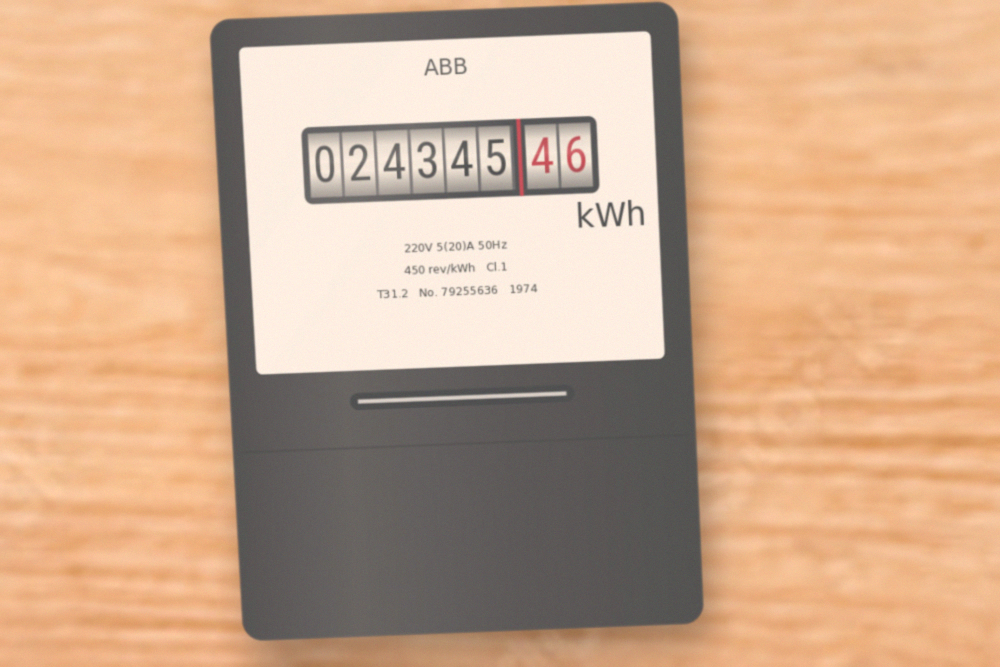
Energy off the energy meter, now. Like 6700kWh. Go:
24345.46kWh
